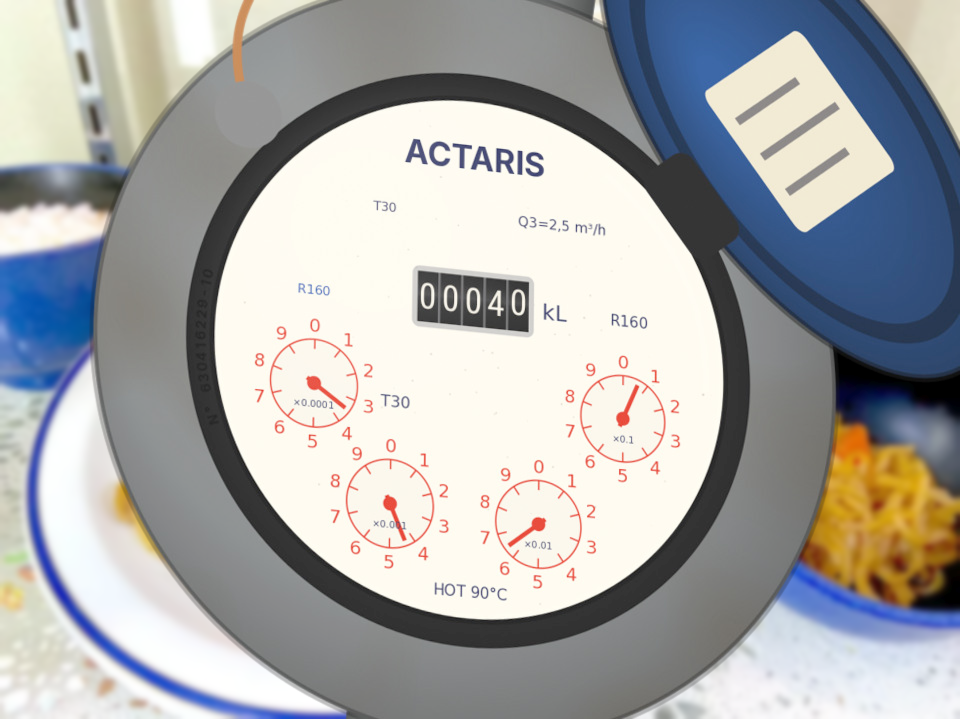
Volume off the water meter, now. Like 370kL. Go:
40.0643kL
